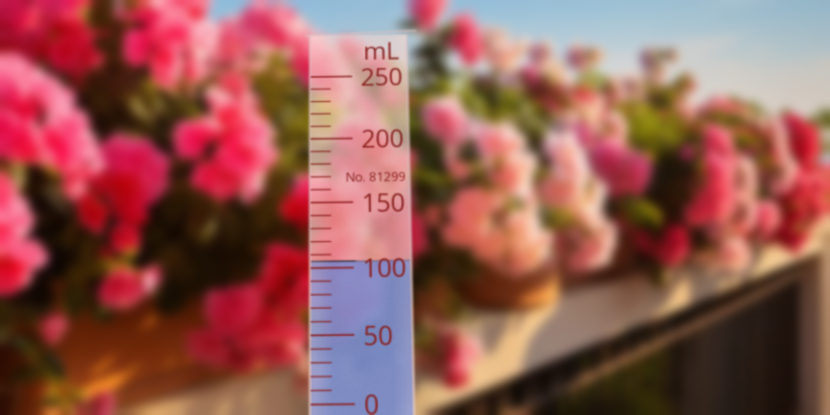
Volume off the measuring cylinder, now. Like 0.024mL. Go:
105mL
